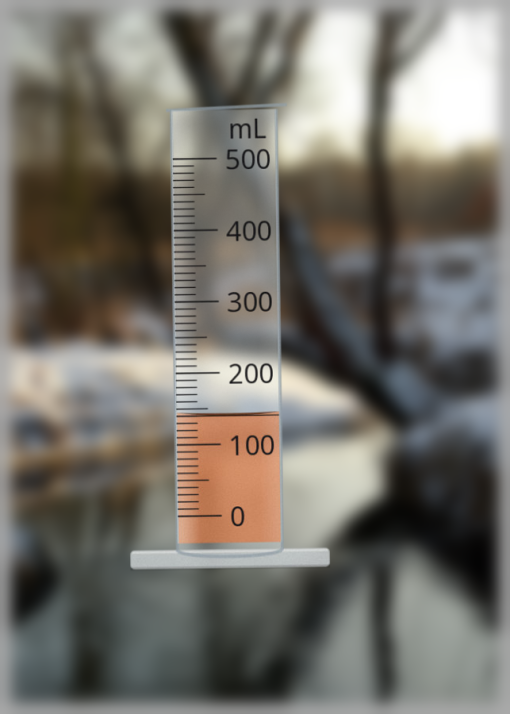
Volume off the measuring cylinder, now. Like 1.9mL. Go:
140mL
